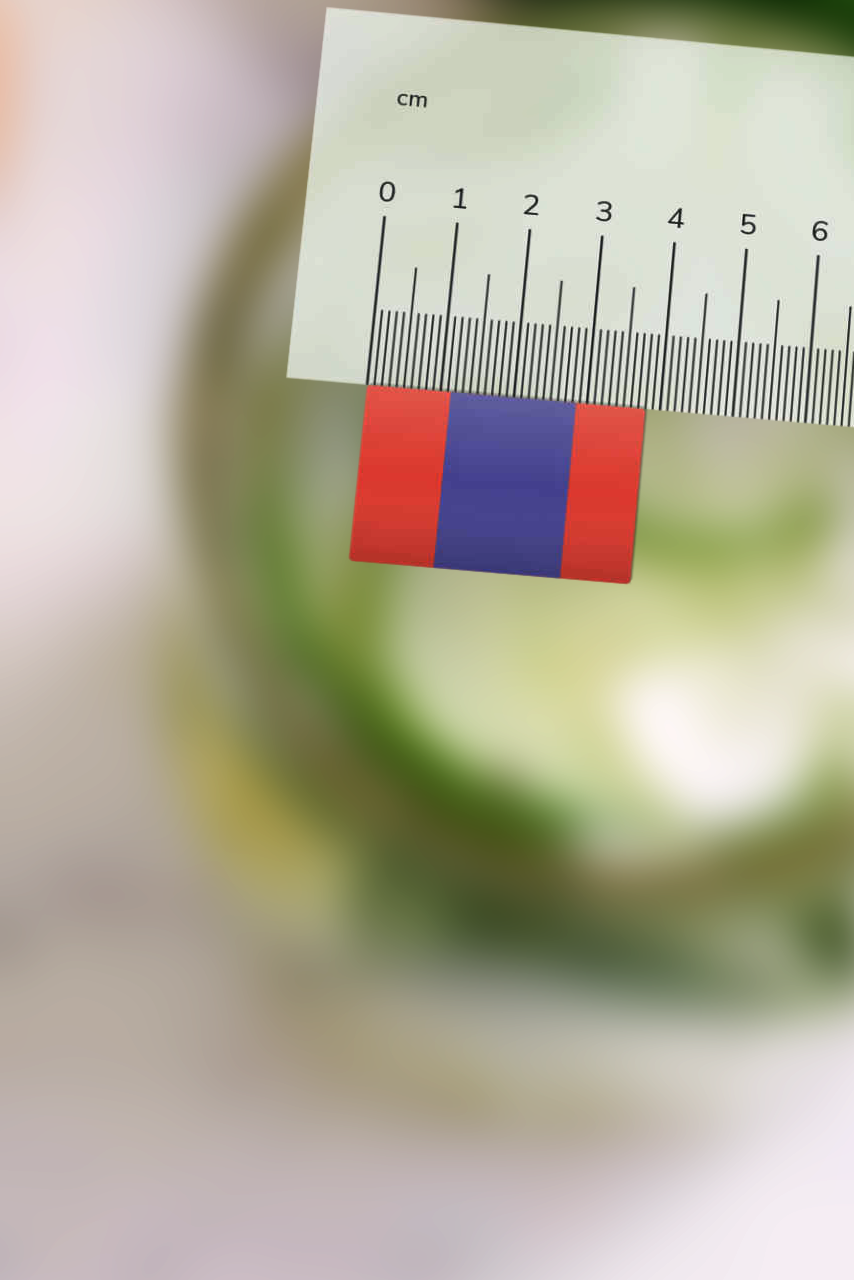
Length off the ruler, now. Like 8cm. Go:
3.8cm
